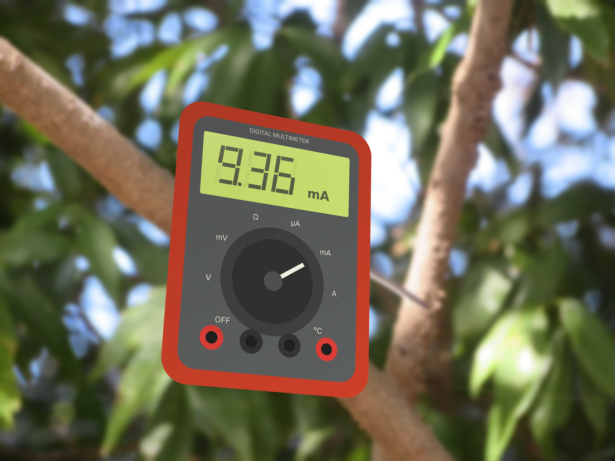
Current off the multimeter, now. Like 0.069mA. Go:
9.36mA
